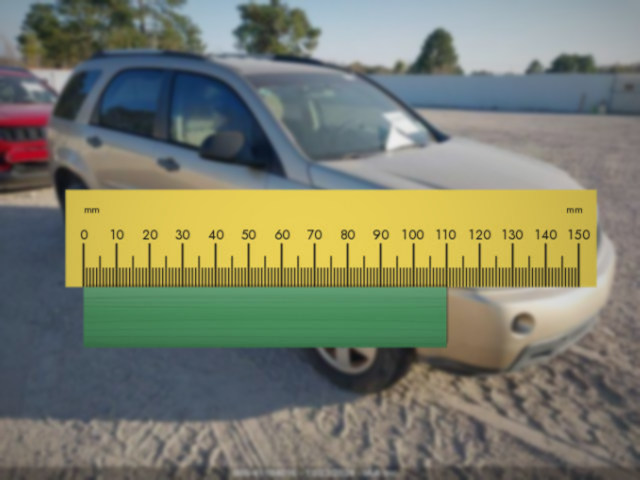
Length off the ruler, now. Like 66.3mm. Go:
110mm
